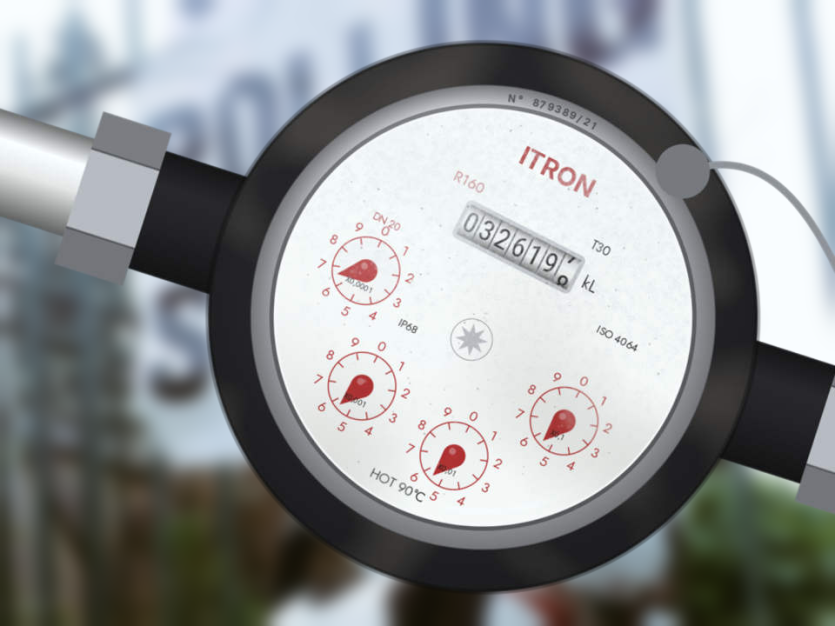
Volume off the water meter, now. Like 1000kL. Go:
326197.5556kL
